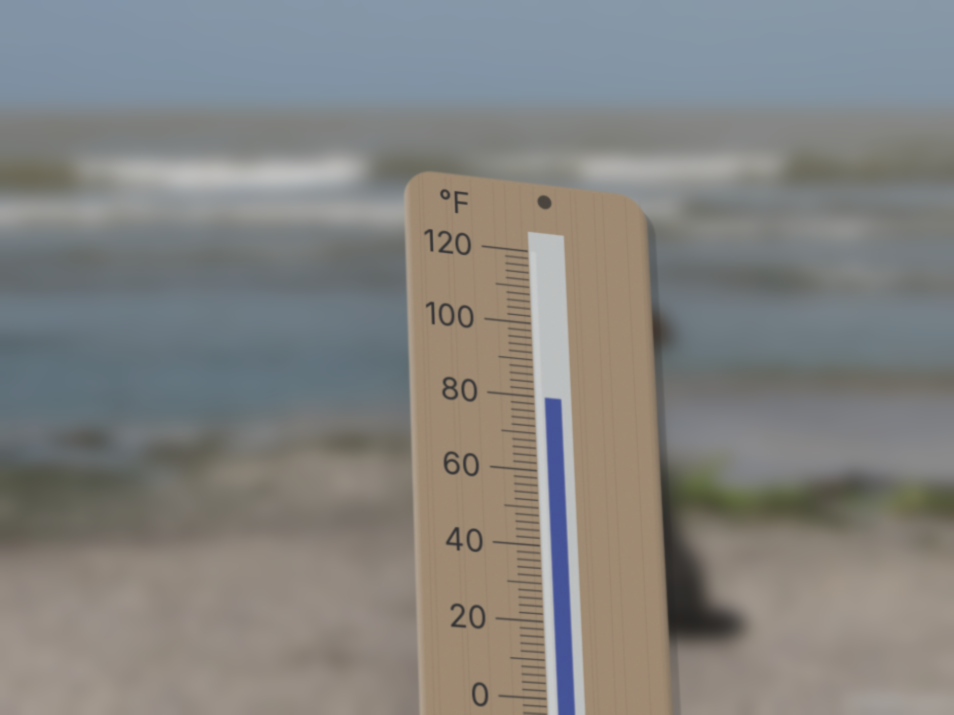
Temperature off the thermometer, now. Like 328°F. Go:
80°F
